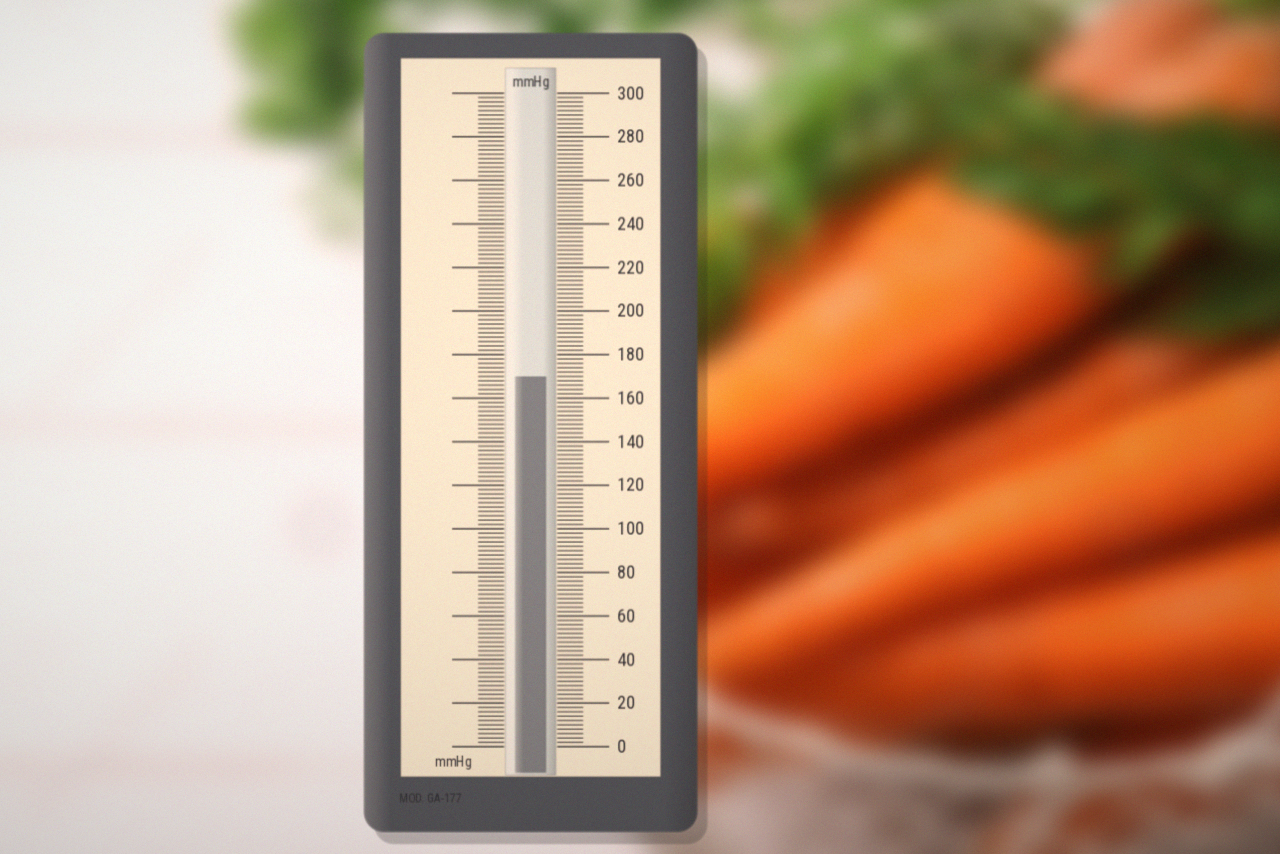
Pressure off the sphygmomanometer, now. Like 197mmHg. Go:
170mmHg
